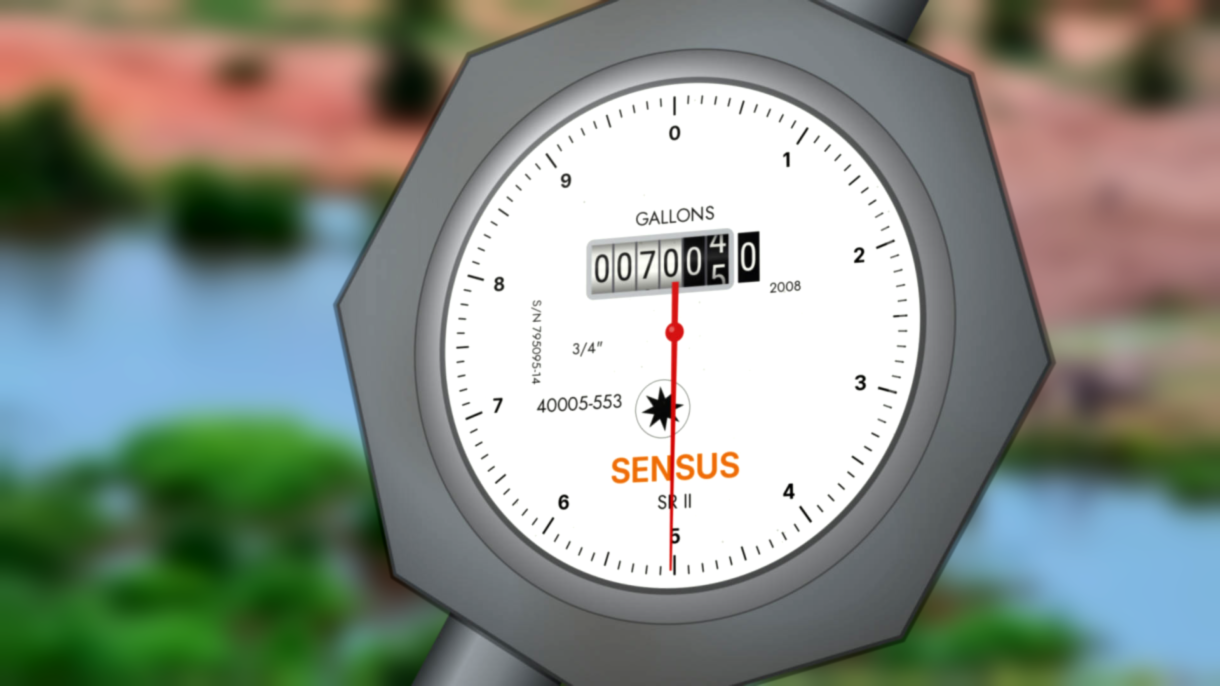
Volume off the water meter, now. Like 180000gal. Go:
70045.0gal
